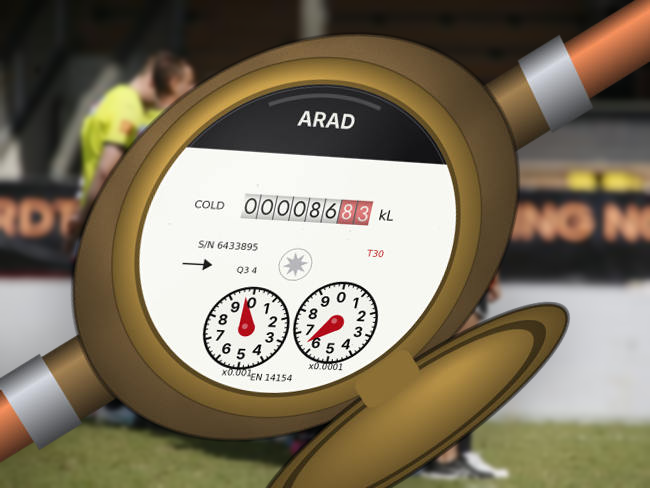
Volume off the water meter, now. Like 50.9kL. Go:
86.8296kL
